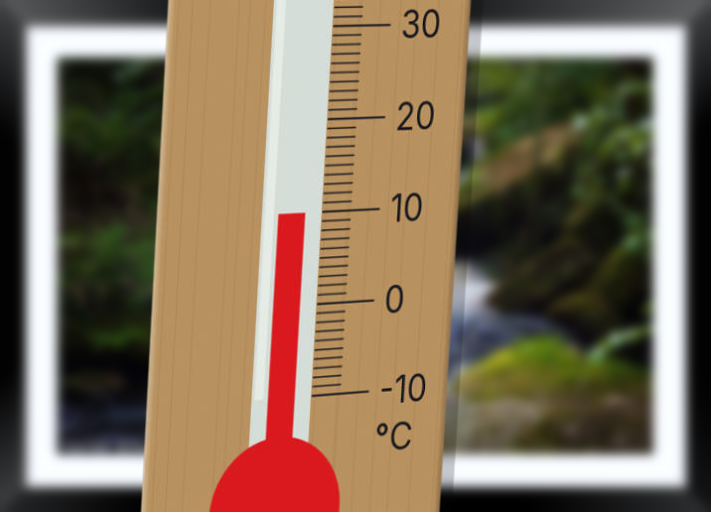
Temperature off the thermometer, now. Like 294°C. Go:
10°C
